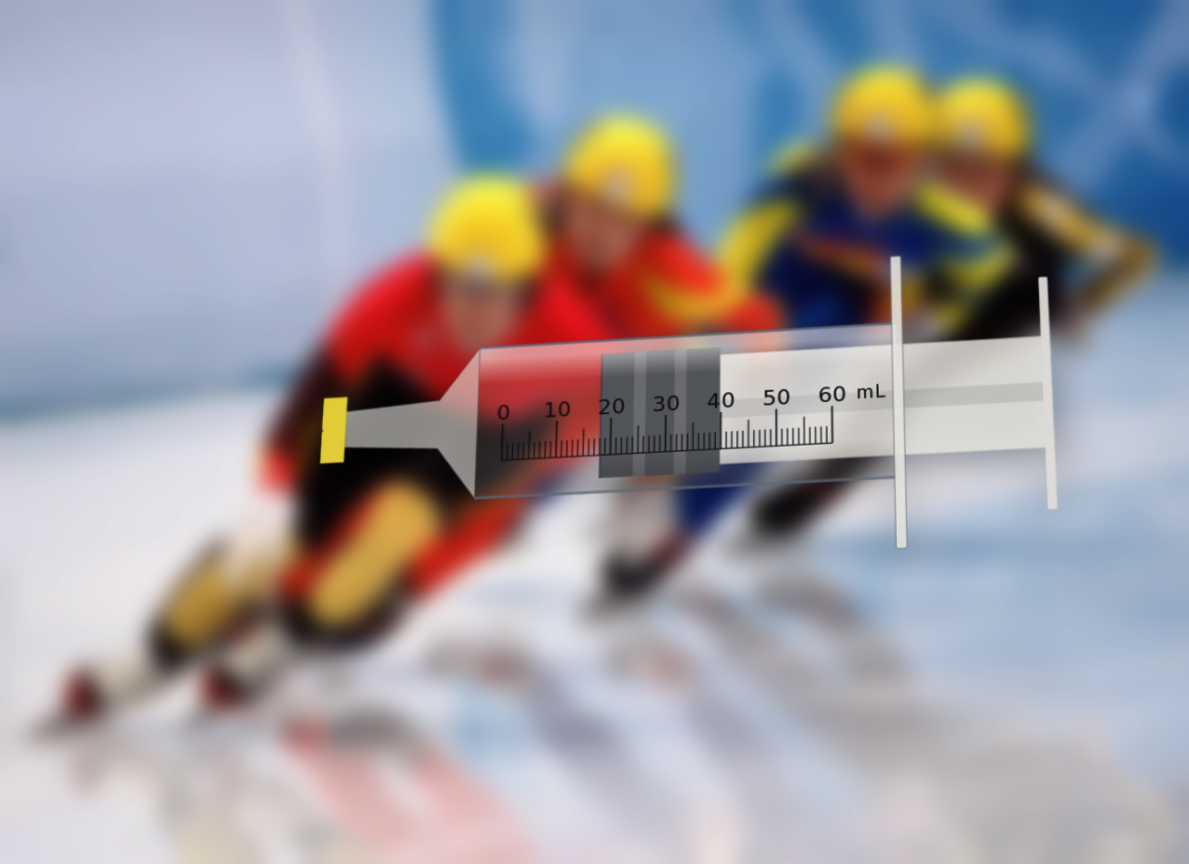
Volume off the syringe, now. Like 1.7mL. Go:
18mL
